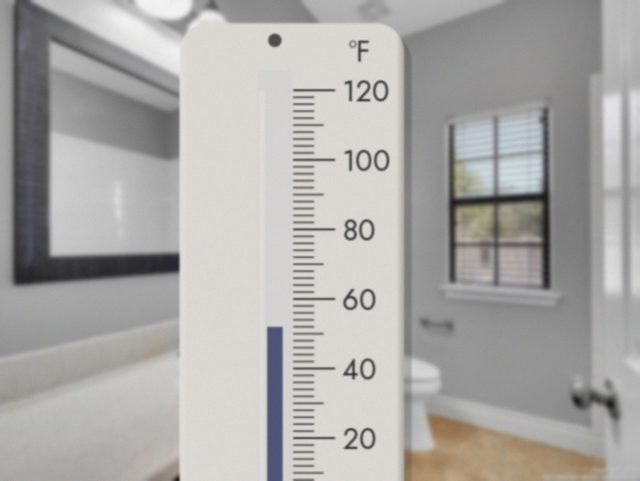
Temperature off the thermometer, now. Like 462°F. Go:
52°F
